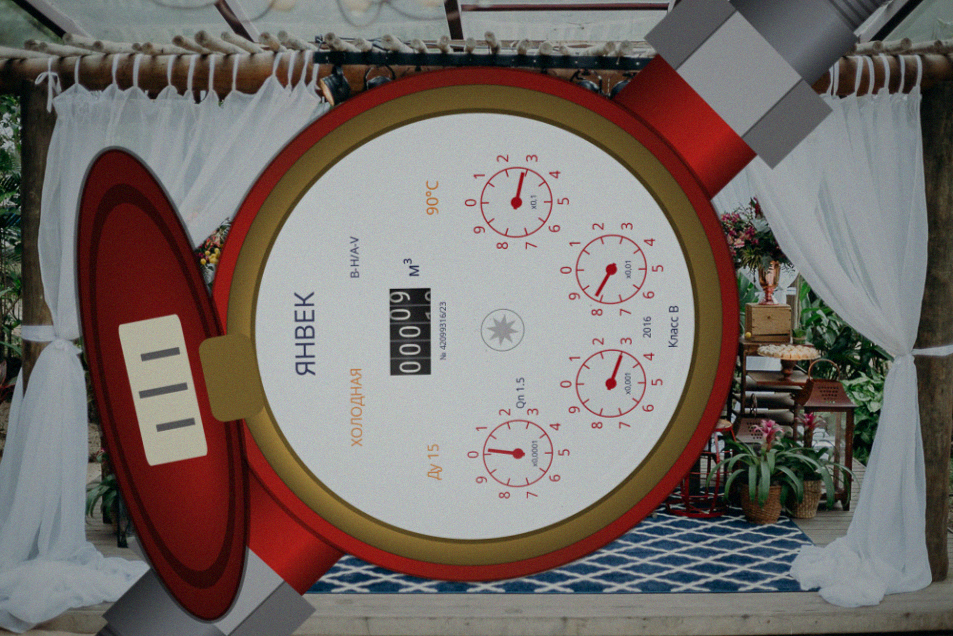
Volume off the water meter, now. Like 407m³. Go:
9.2830m³
